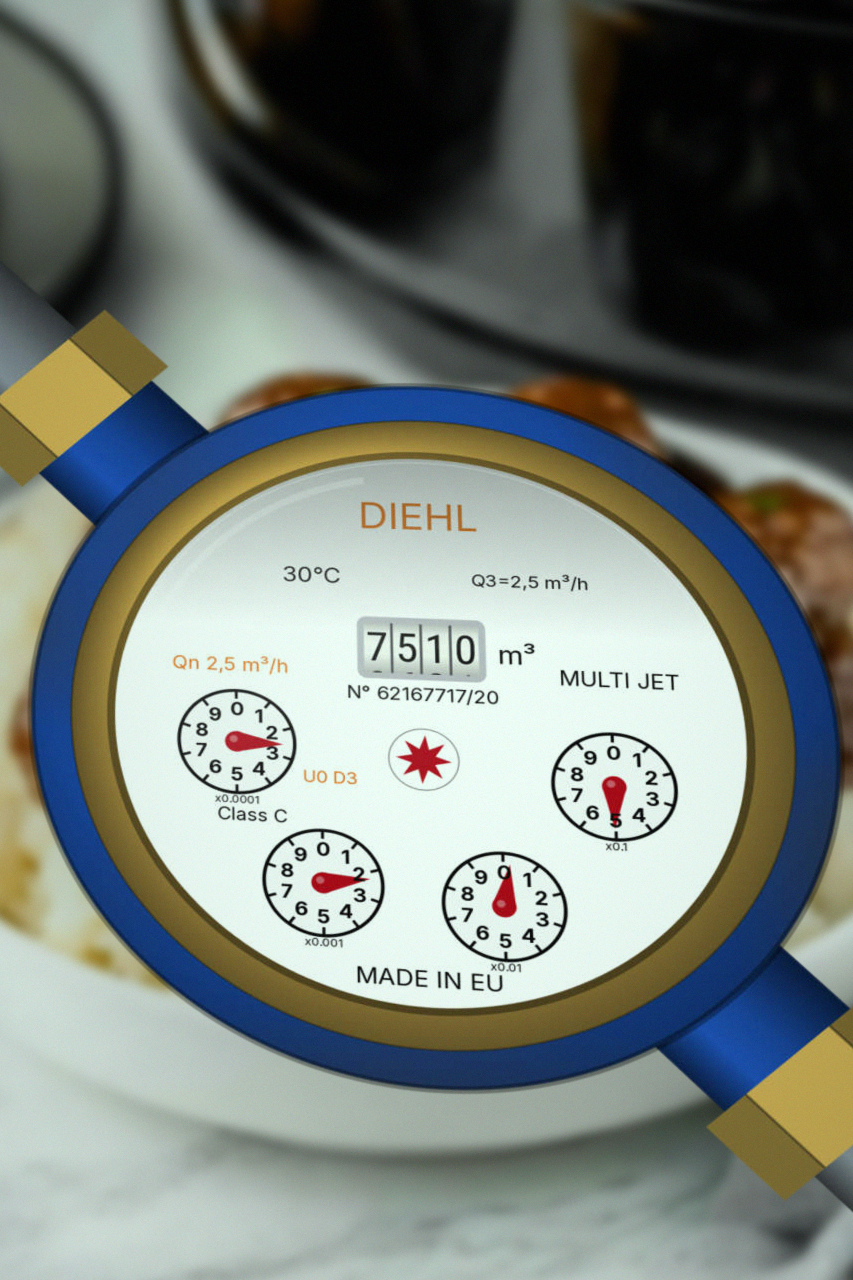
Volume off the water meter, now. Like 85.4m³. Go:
7510.5022m³
